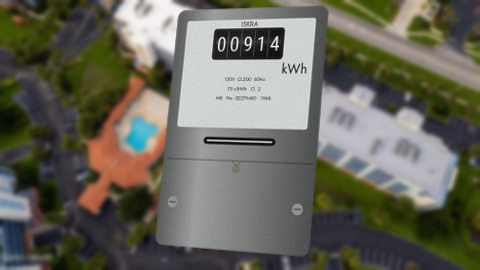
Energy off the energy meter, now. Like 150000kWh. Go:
914kWh
